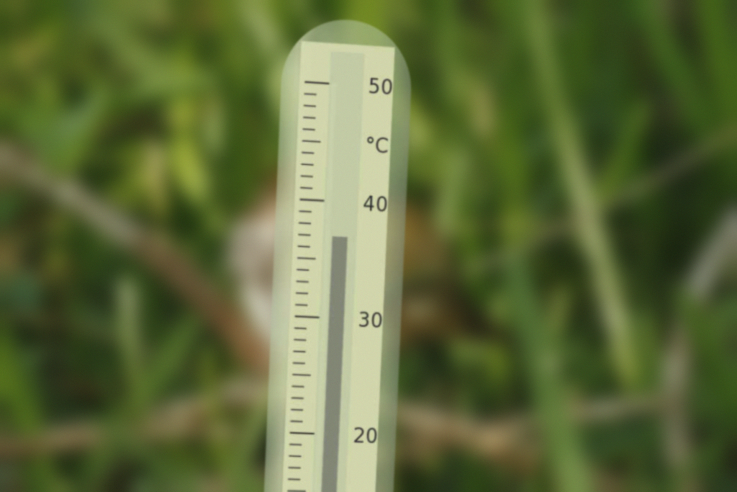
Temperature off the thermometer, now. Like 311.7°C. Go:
37°C
